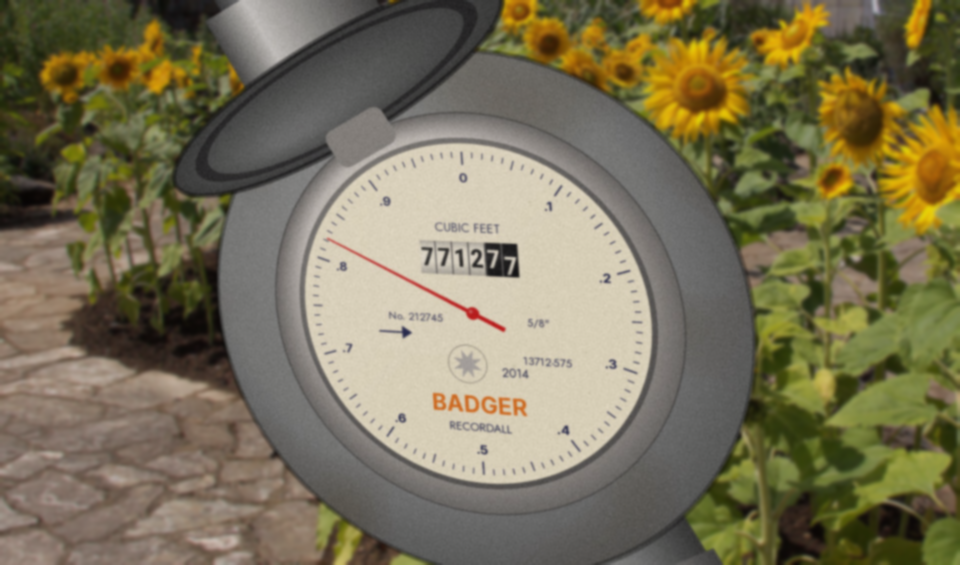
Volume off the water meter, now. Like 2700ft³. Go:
771276.82ft³
